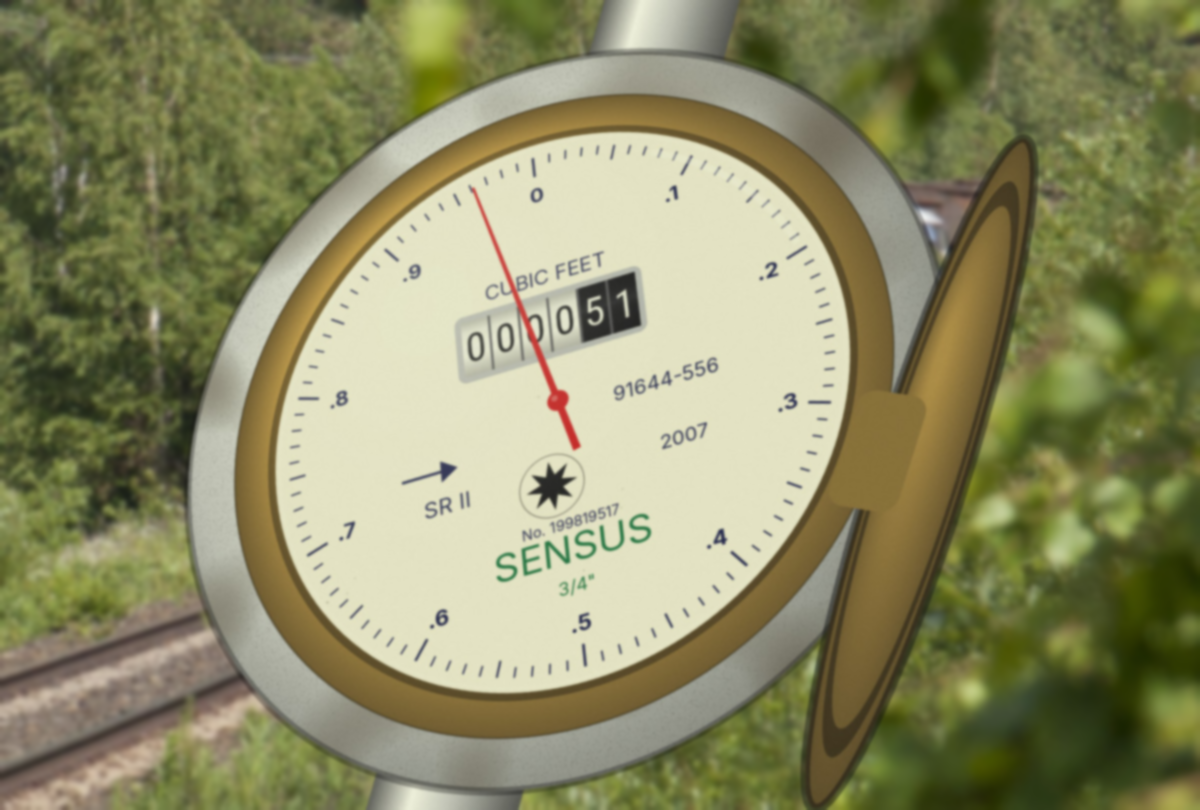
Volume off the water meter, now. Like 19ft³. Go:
50.96ft³
